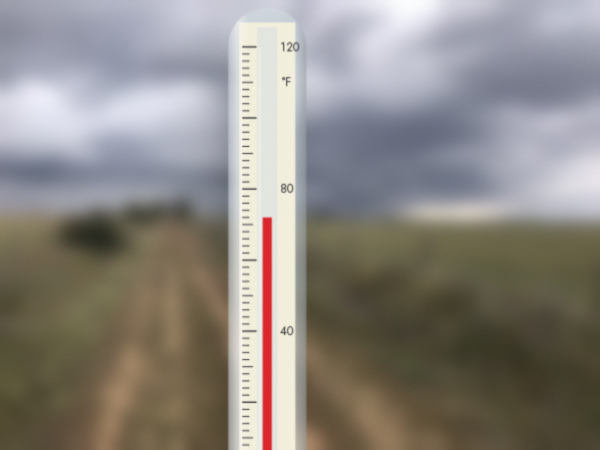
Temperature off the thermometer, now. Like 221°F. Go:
72°F
